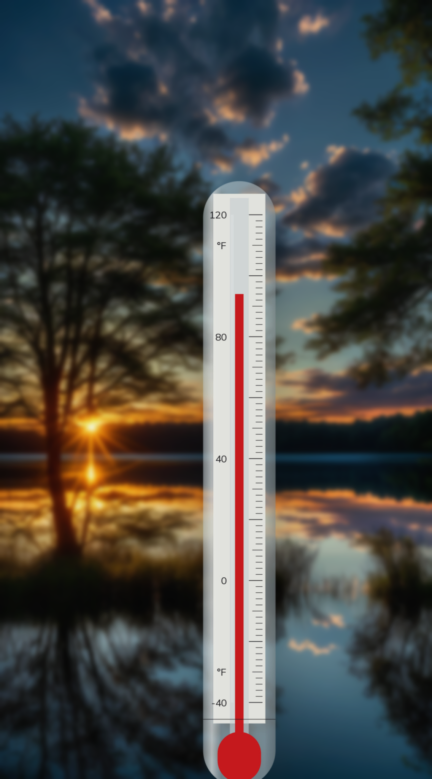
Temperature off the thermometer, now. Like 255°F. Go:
94°F
